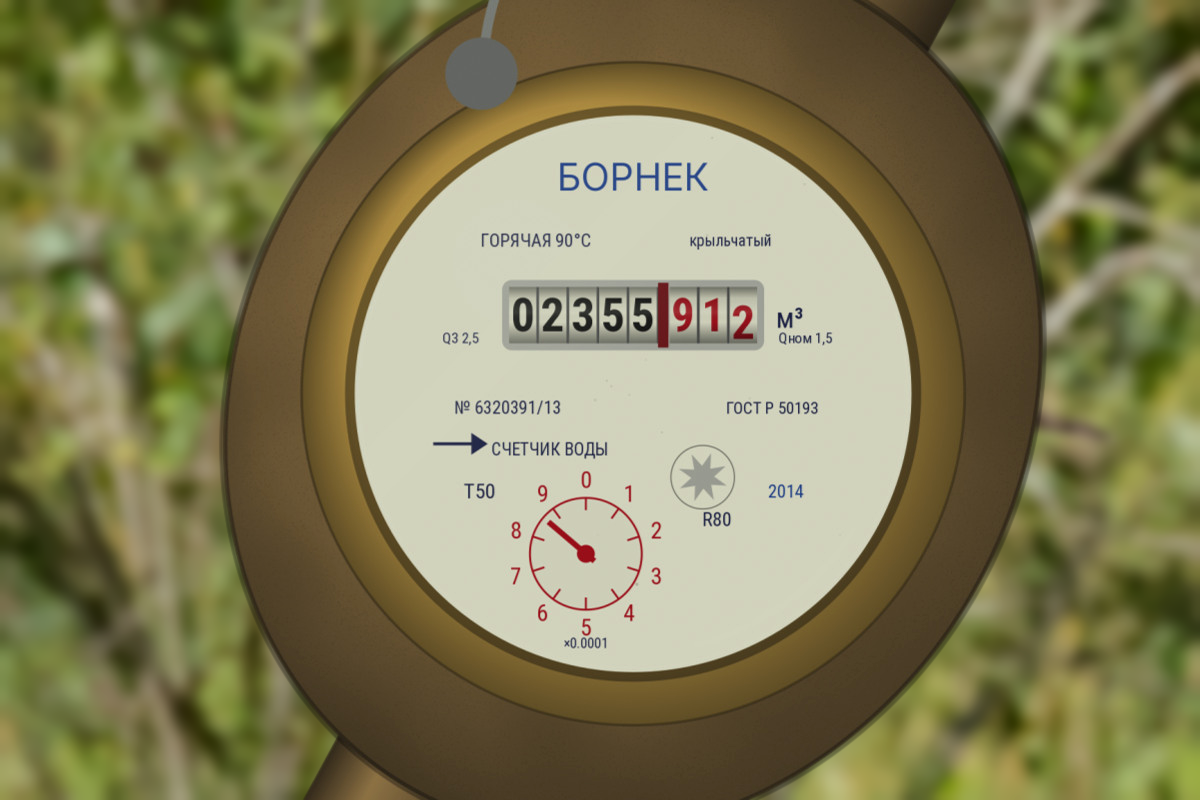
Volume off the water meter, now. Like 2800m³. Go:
2355.9118m³
